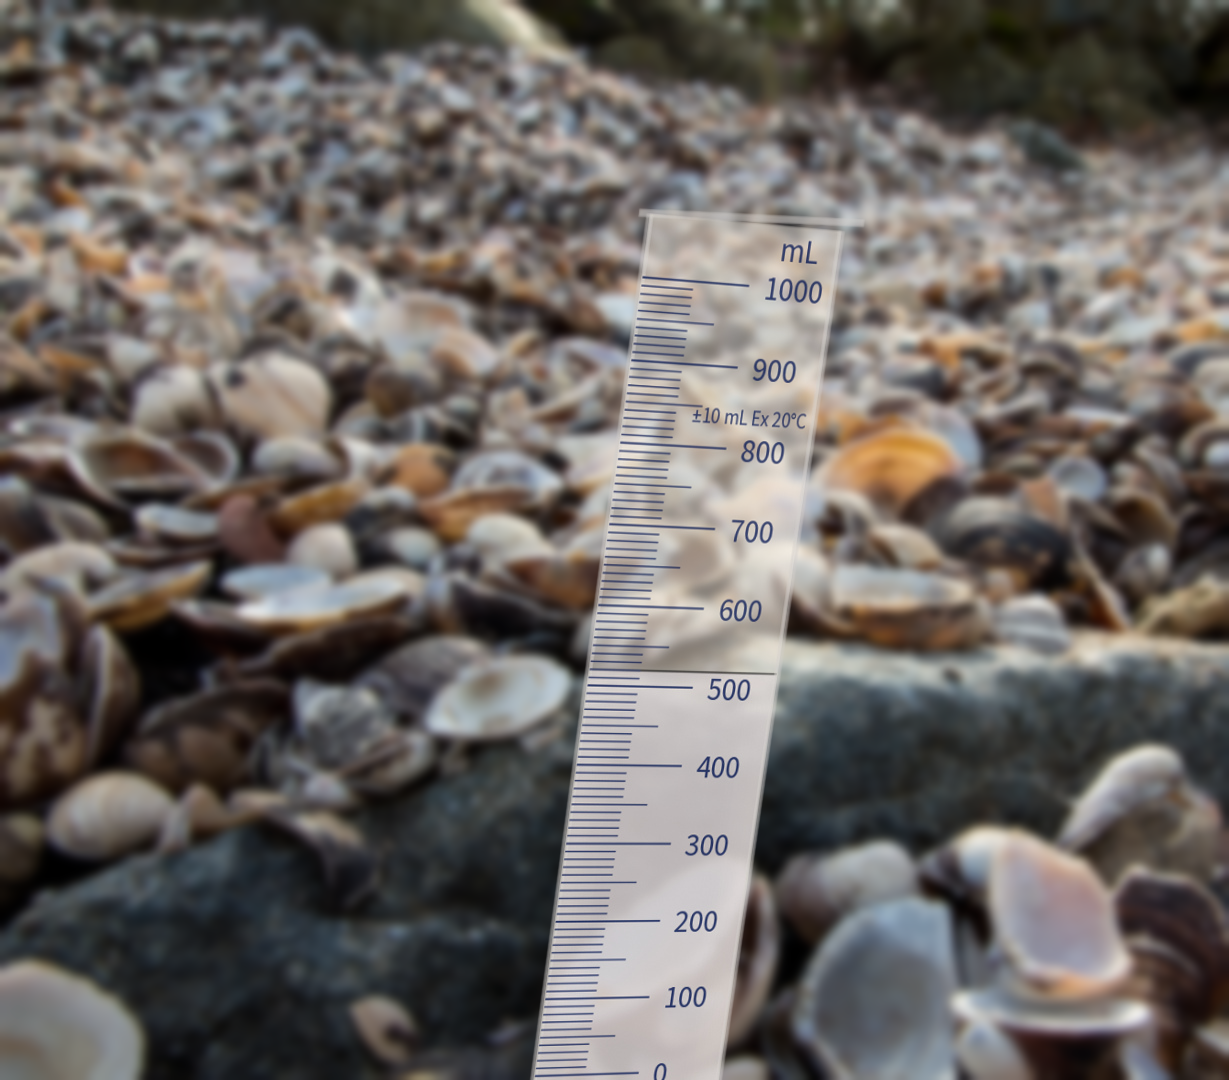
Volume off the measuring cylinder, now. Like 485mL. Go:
520mL
